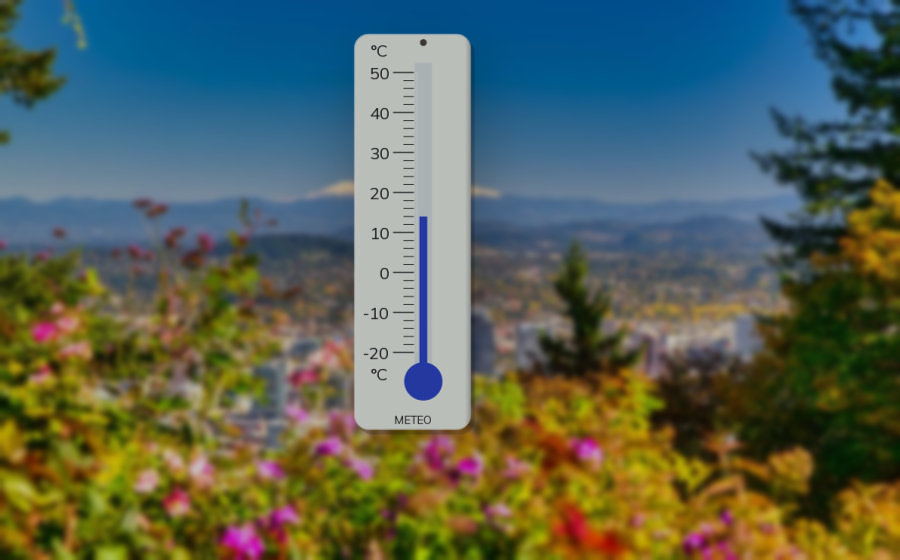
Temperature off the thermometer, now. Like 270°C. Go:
14°C
